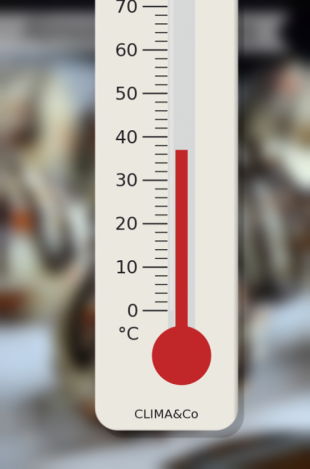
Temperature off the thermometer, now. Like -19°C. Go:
37°C
